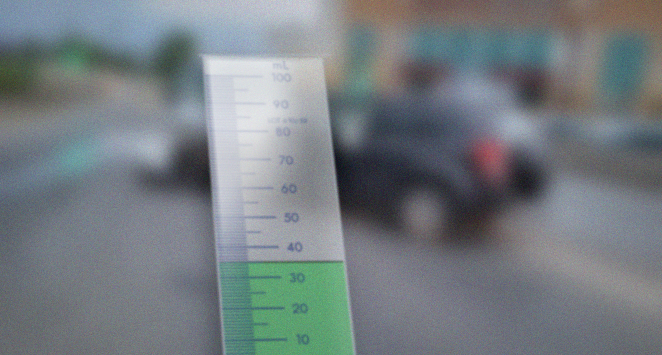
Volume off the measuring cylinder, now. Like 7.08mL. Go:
35mL
